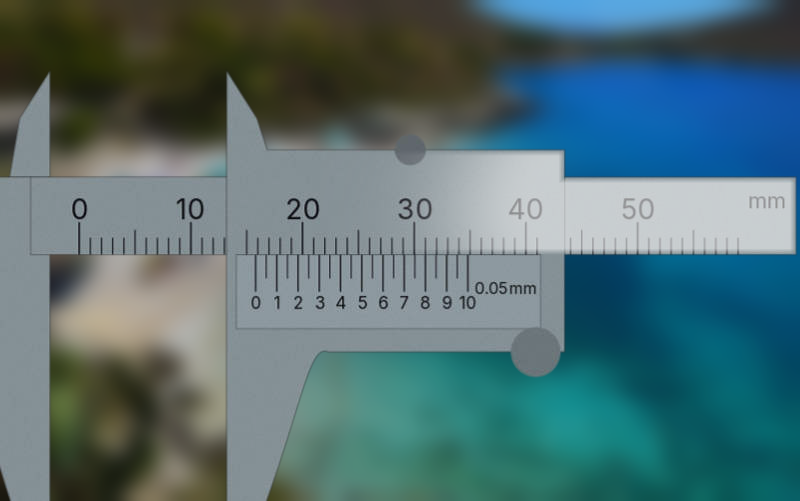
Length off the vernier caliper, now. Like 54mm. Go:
15.8mm
